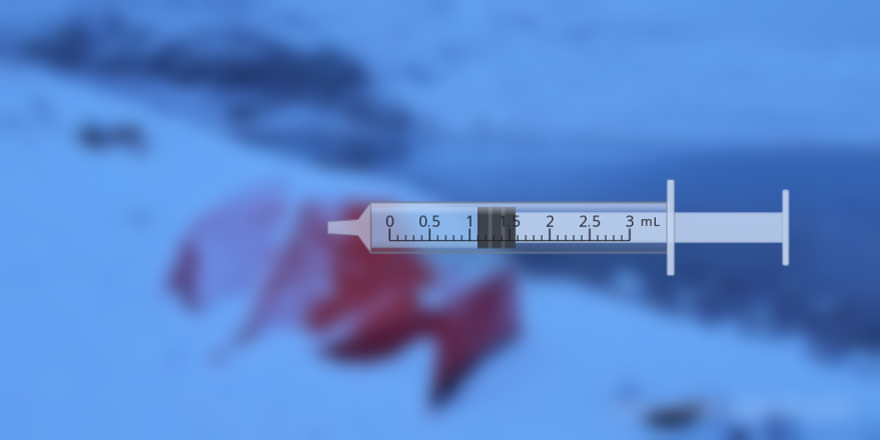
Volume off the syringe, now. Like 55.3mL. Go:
1.1mL
